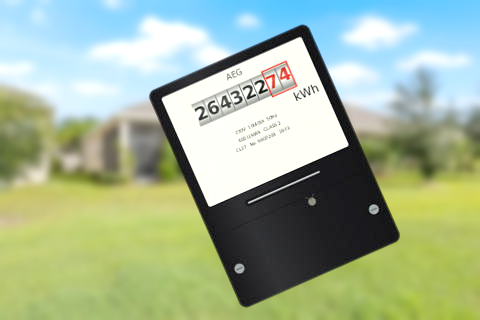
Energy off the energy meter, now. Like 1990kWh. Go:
264322.74kWh
